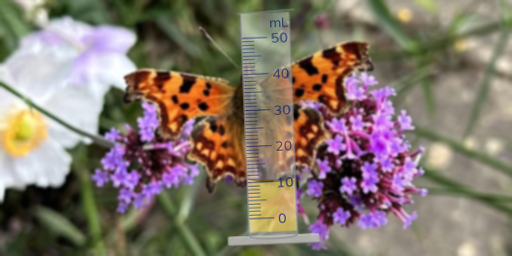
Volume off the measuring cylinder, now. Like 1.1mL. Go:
10mL
